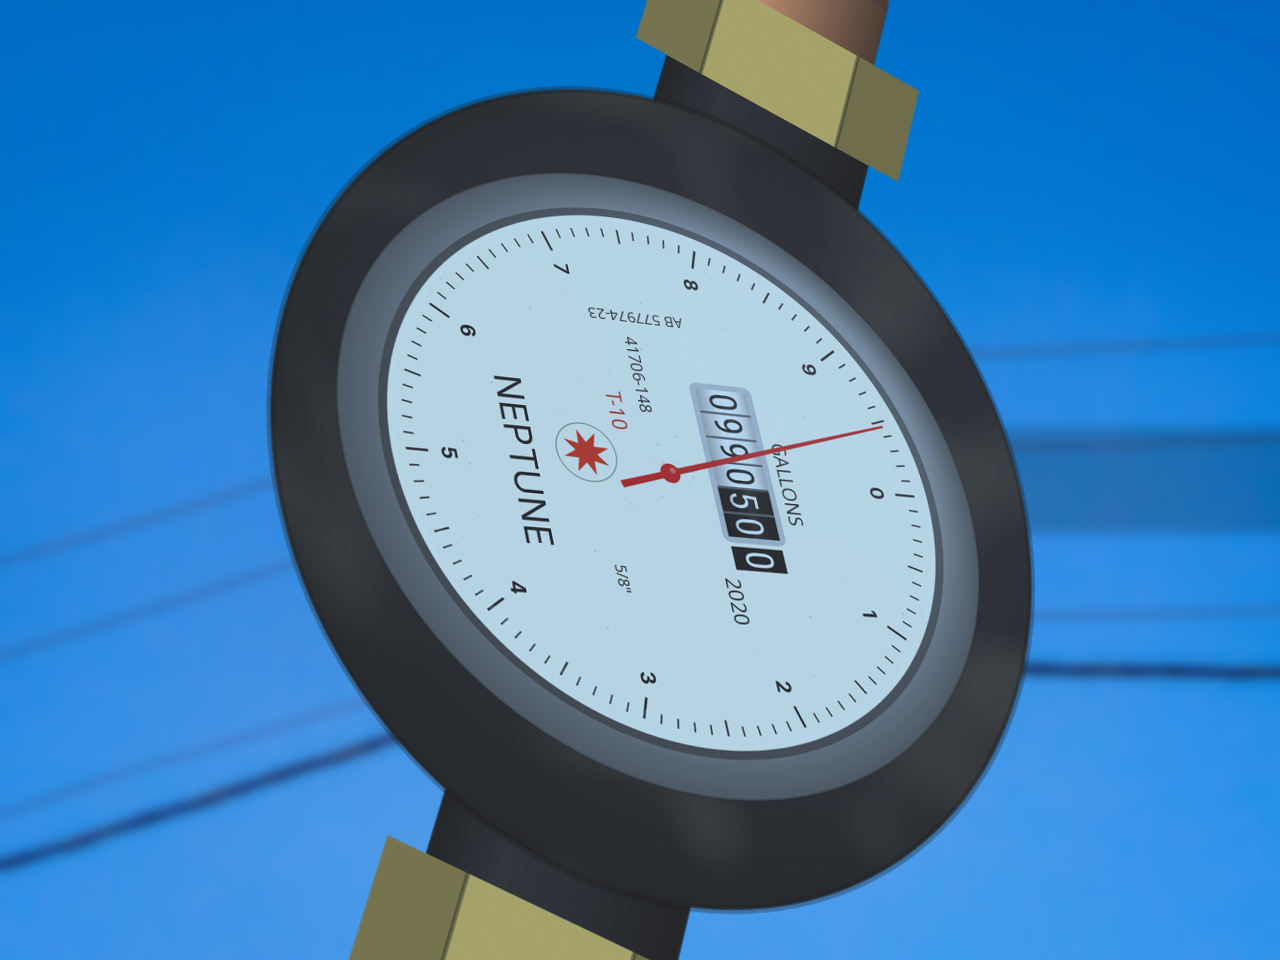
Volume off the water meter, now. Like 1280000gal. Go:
990499.5gal
